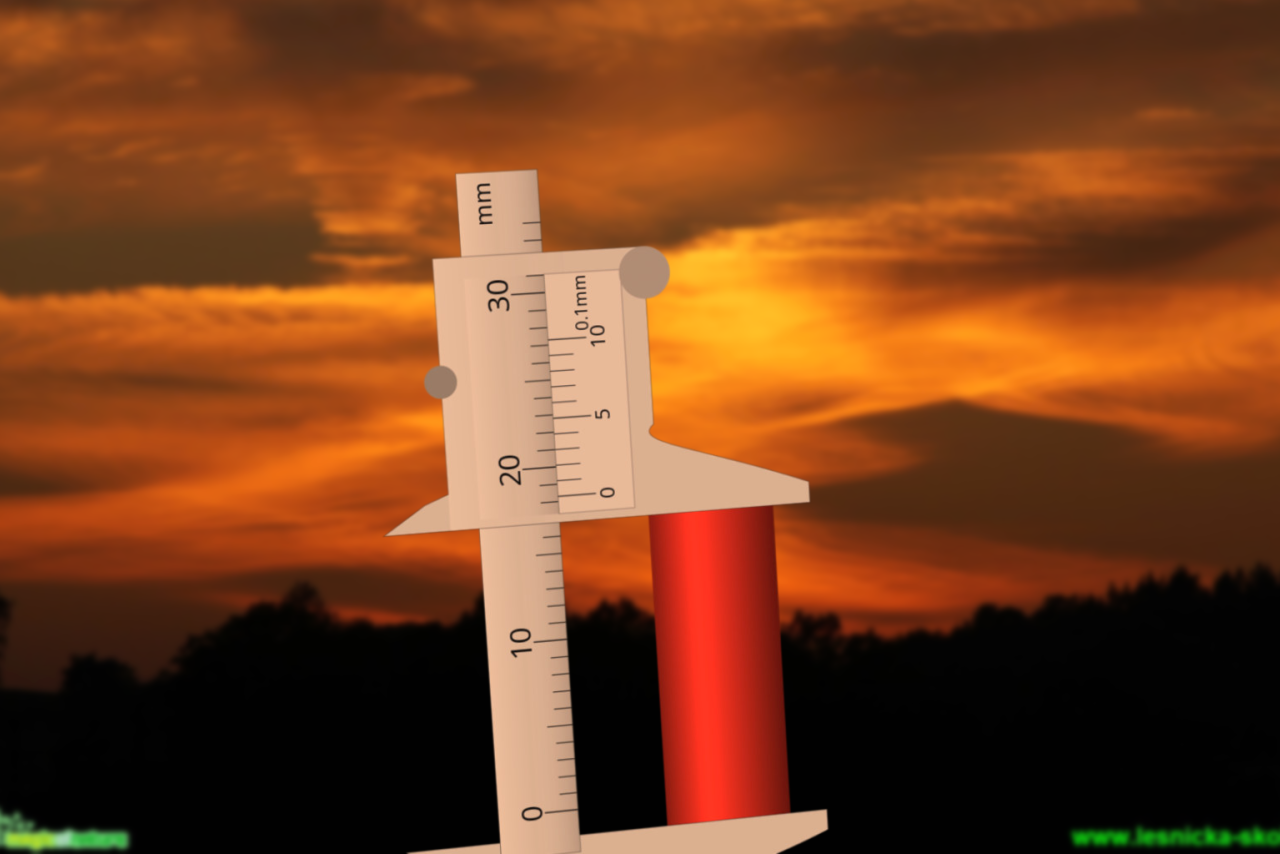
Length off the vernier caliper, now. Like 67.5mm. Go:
18.3mm
